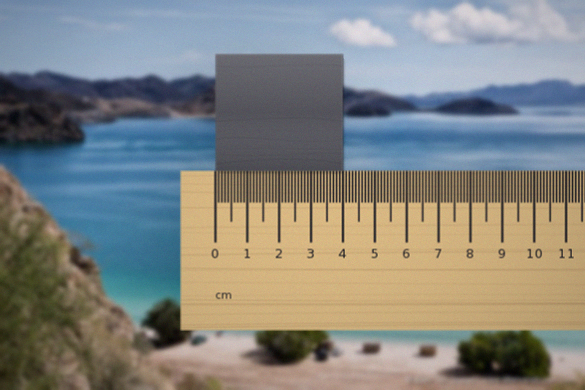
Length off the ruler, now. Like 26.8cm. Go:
4cm
